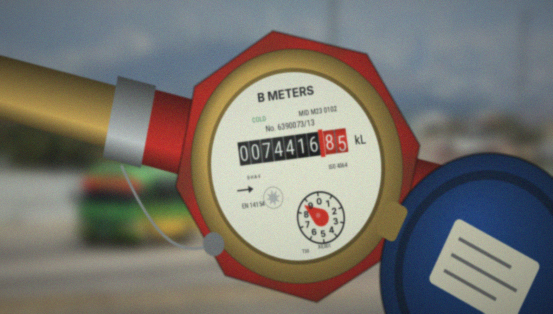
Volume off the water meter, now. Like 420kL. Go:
74416.848kL
